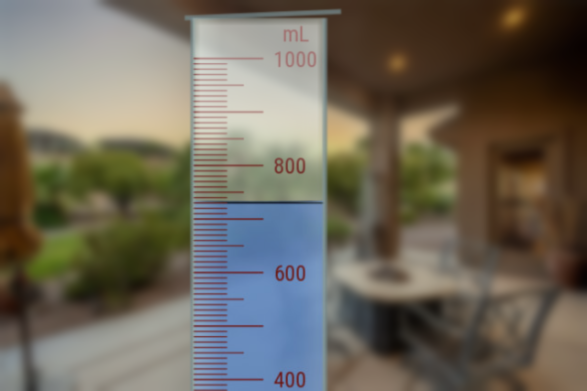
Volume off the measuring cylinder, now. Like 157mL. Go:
730mL
